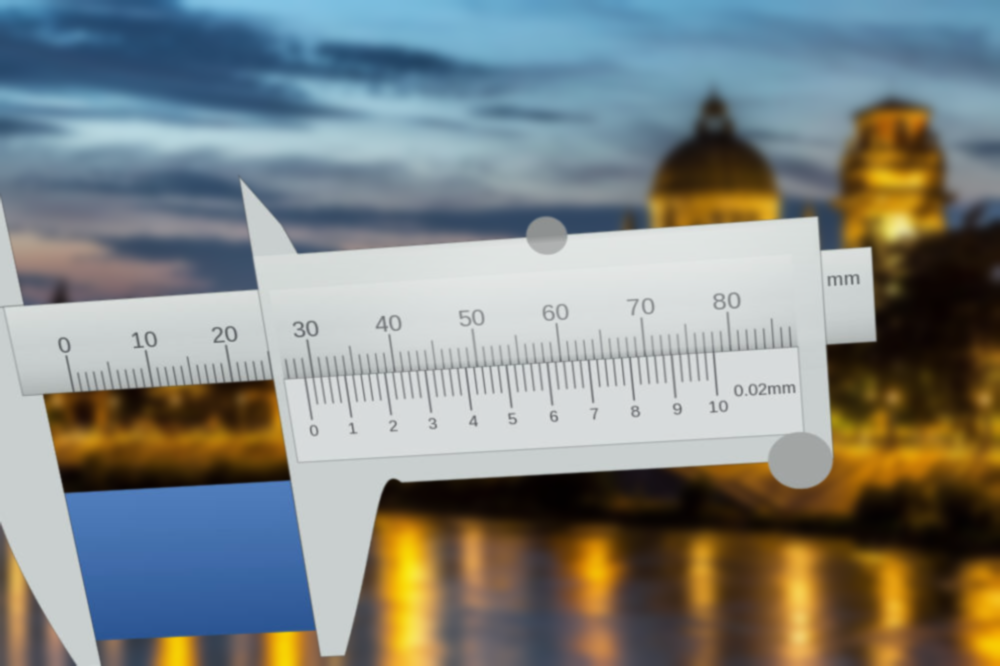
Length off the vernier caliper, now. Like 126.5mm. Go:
29.0mm
